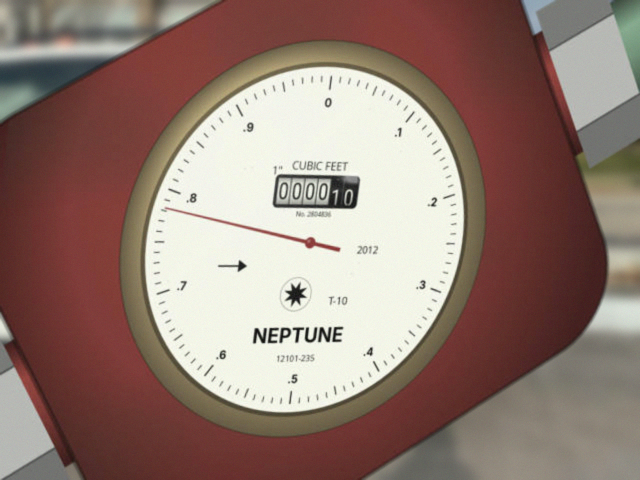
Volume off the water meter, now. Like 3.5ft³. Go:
9.78ft³
